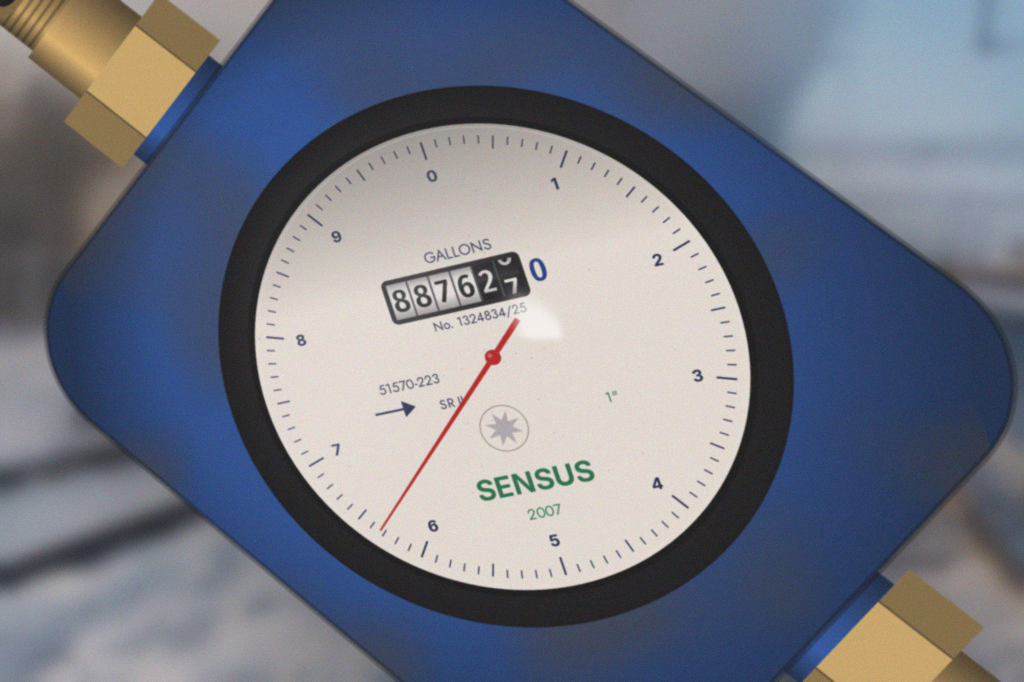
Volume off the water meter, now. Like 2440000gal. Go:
8876266.3gal
